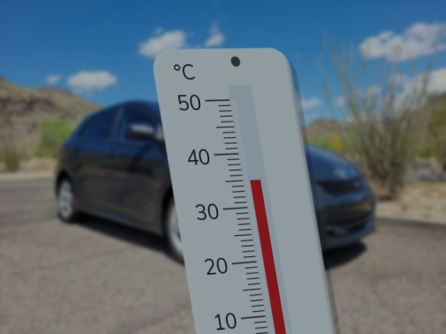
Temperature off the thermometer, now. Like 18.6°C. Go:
35°C
